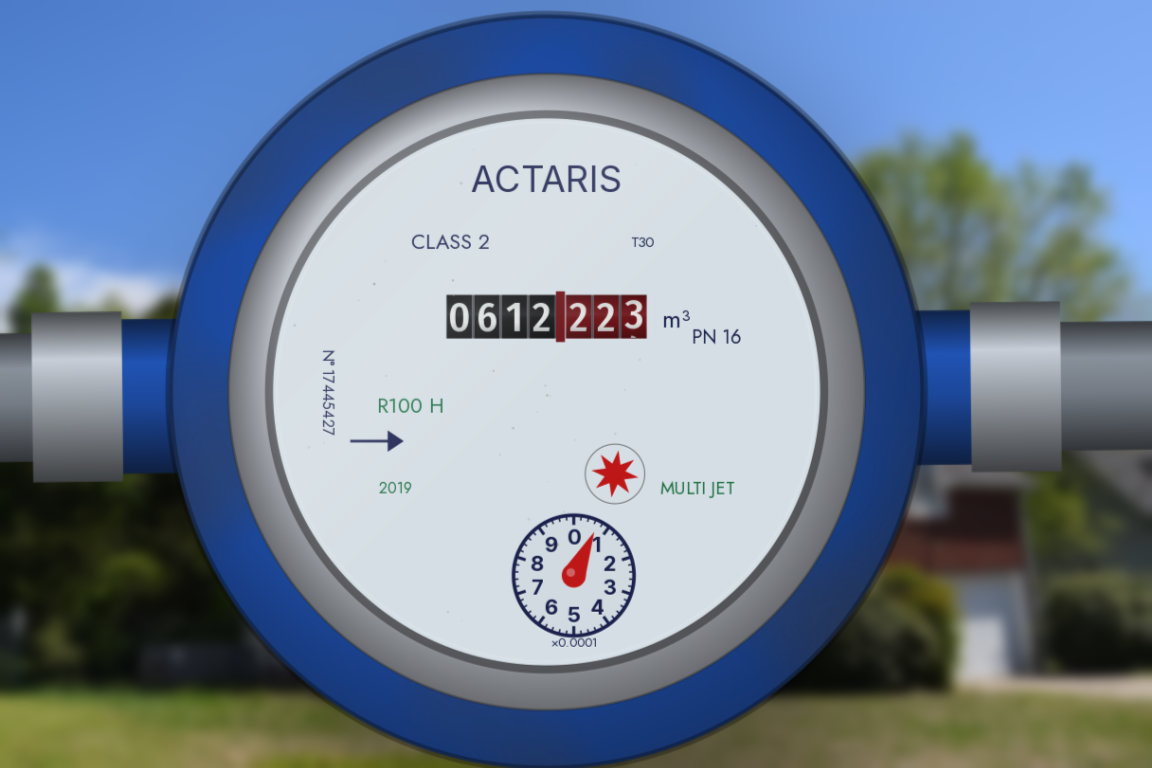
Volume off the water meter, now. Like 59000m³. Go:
612.2230m³
